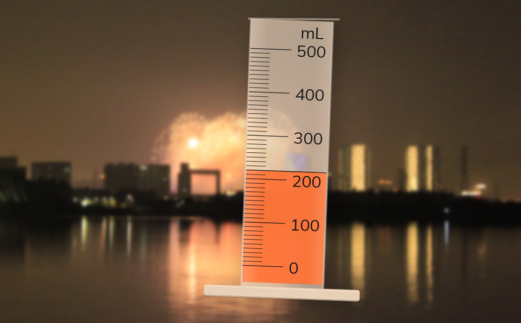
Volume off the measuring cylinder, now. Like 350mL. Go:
220mL
